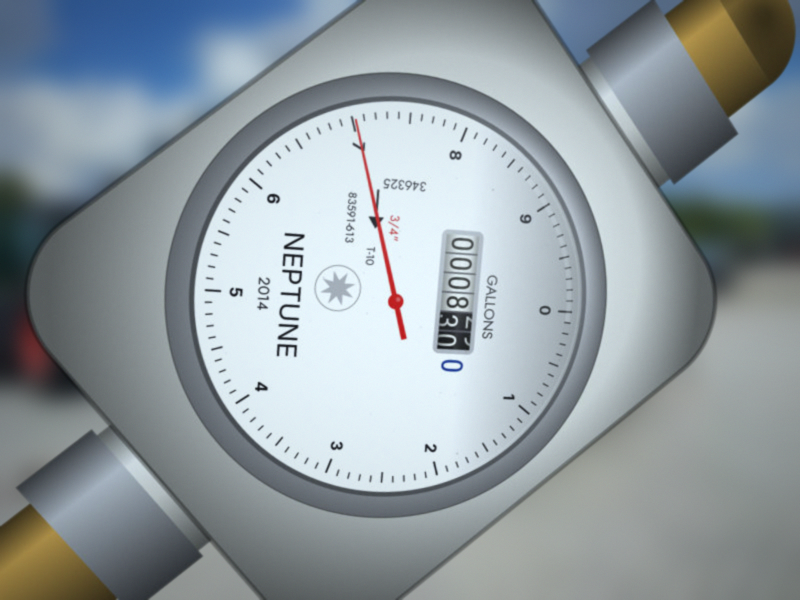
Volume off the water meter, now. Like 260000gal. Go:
8297.0gal
